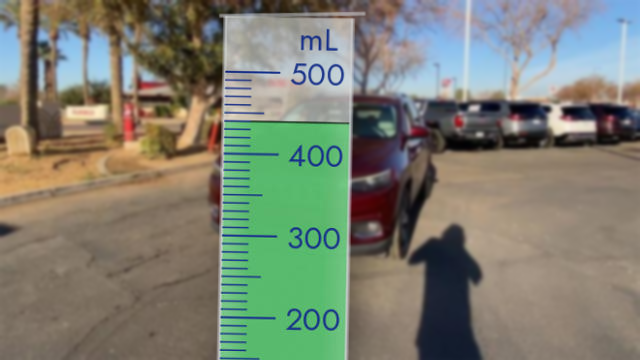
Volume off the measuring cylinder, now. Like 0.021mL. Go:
440mL
